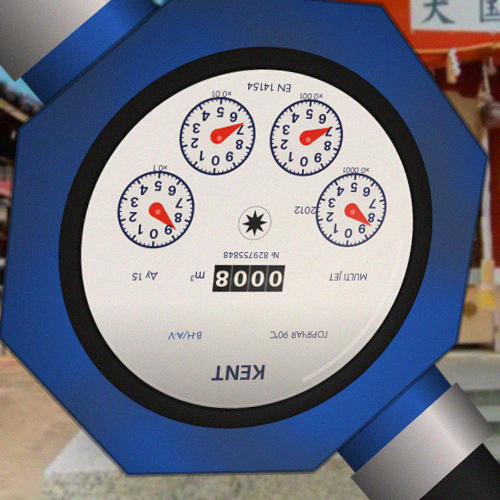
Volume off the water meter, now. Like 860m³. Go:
8.8668m³
